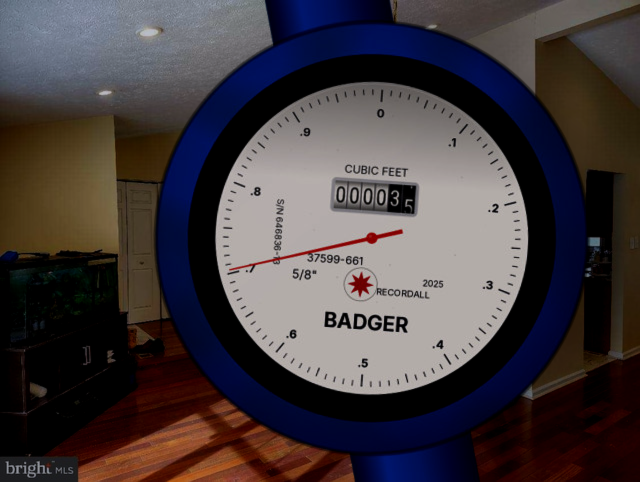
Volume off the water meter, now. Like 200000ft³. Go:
34.70ft³
